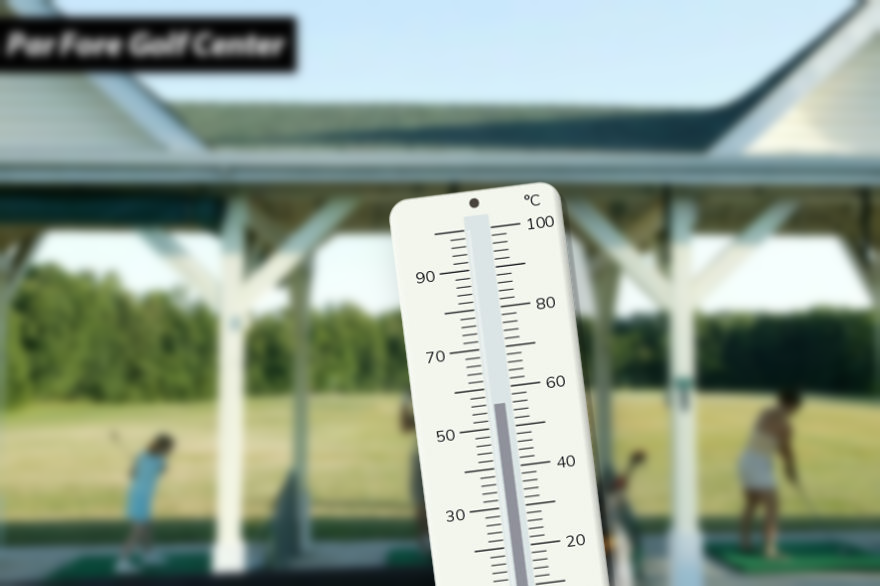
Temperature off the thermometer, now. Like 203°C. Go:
56°C
